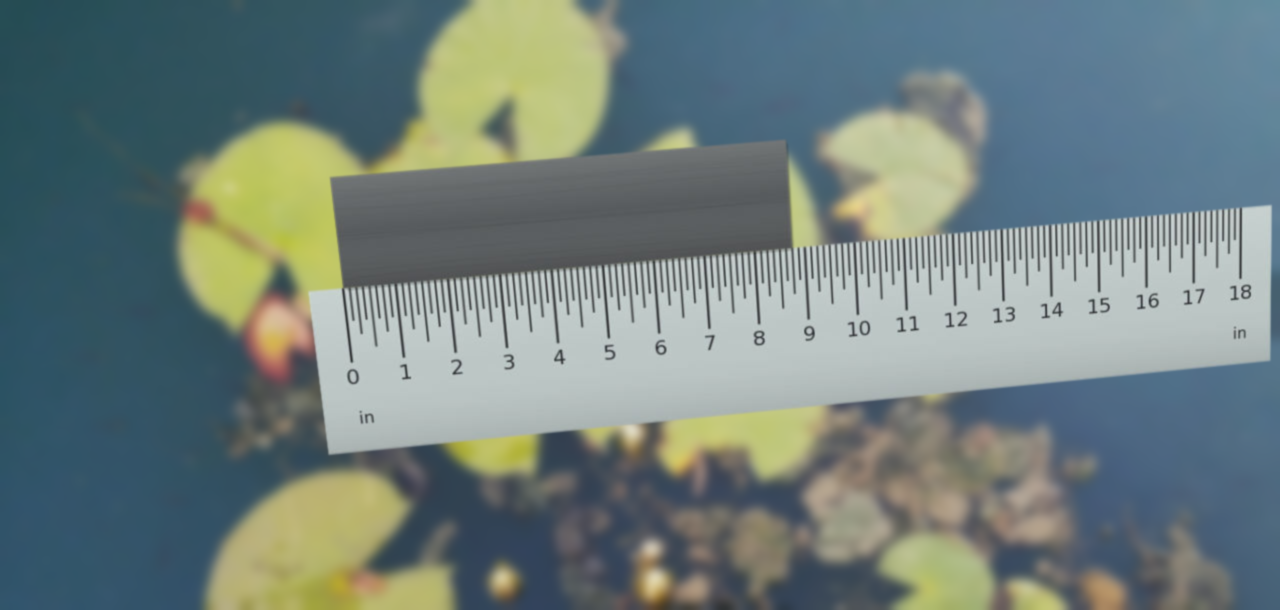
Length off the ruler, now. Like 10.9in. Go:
8.75in
